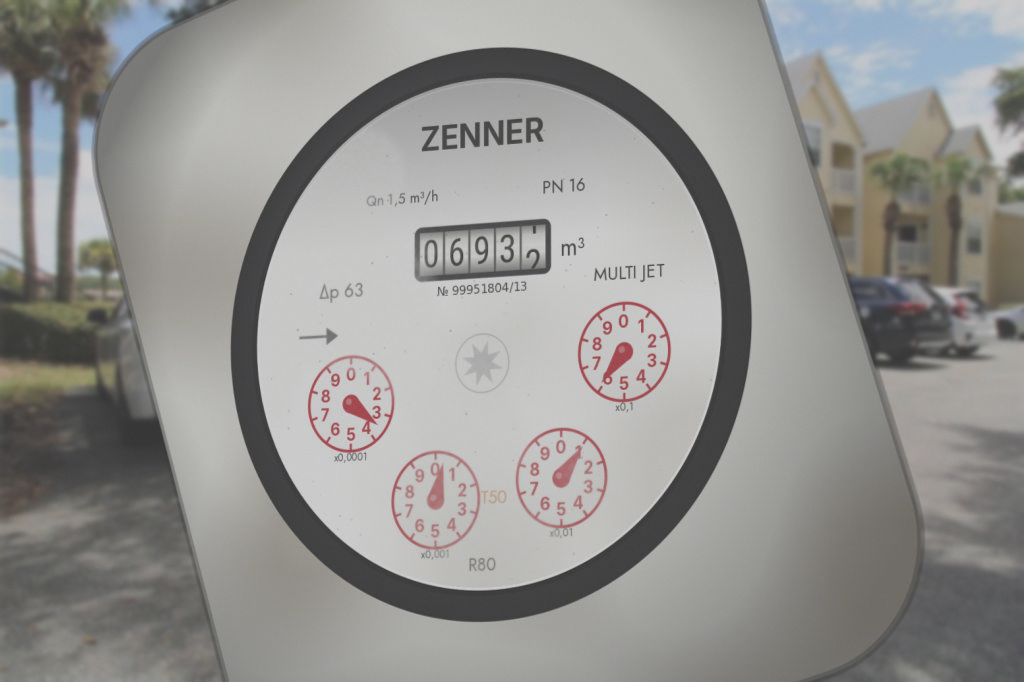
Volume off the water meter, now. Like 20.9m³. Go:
6931.6103m³
